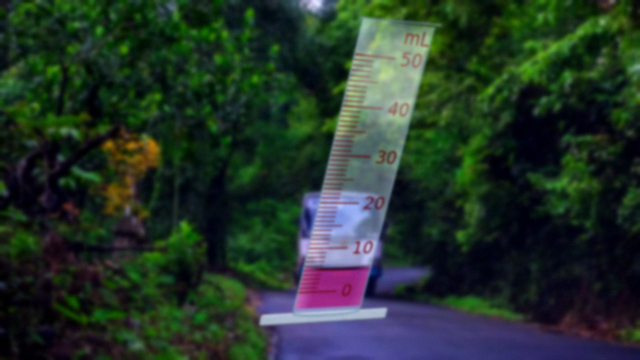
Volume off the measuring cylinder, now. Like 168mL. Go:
5mL
